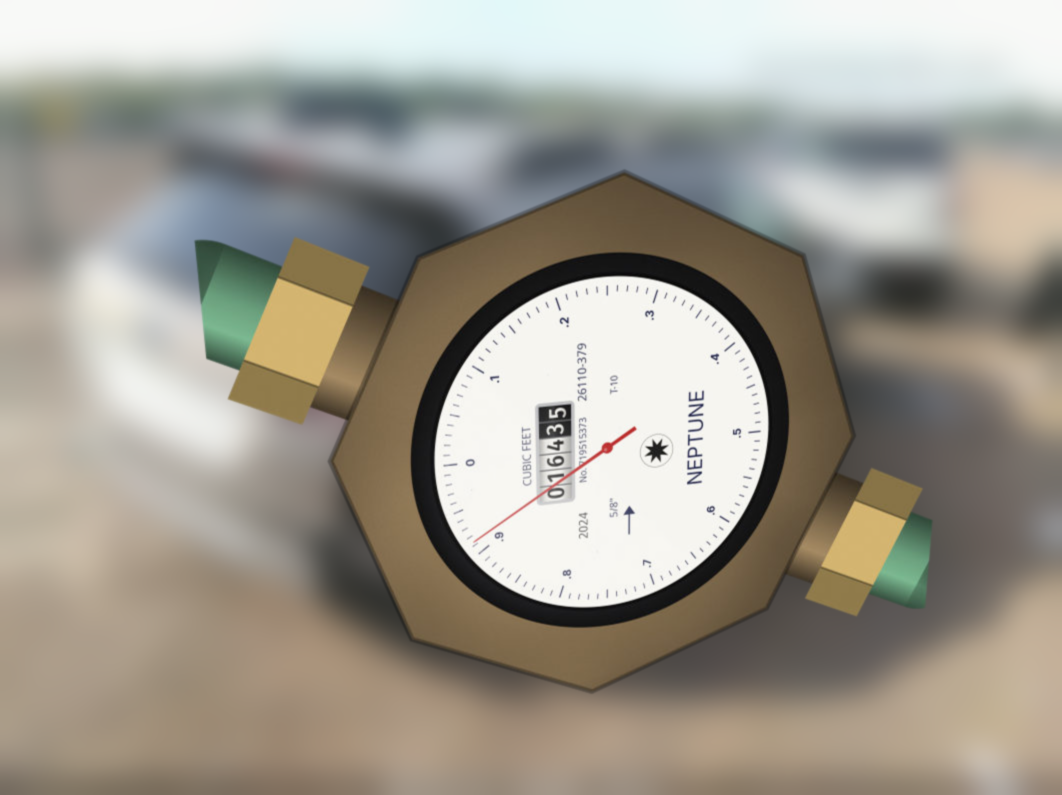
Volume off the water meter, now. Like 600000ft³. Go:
16434.91ft³
